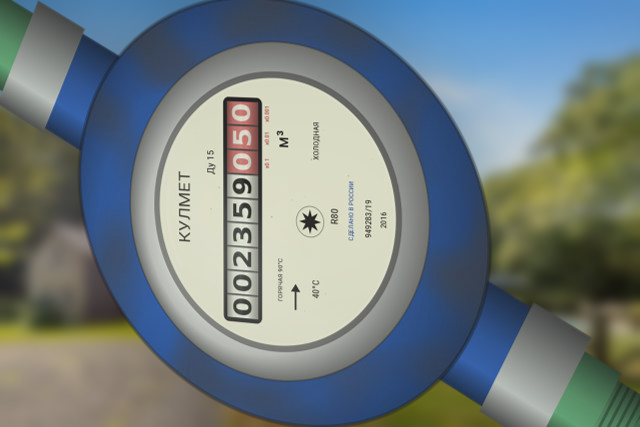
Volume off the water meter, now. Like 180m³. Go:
2359.050m³
